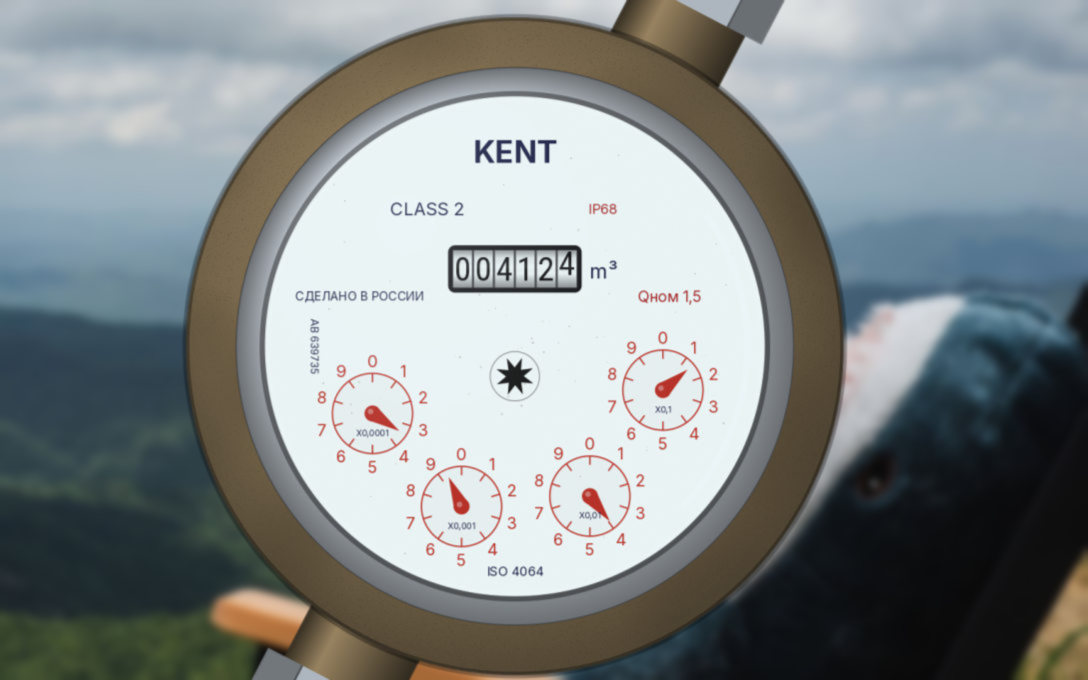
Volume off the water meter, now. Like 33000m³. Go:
4124.1393m³
